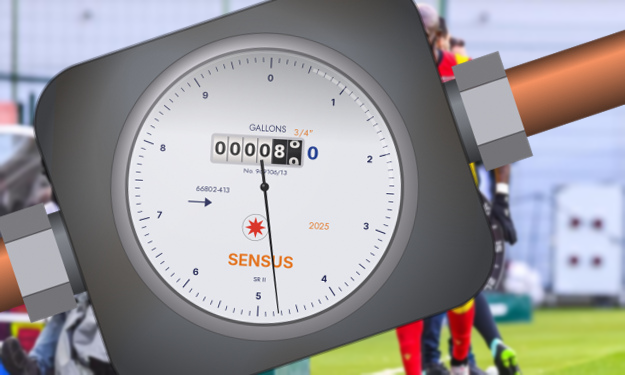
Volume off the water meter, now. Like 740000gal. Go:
884.7gal
